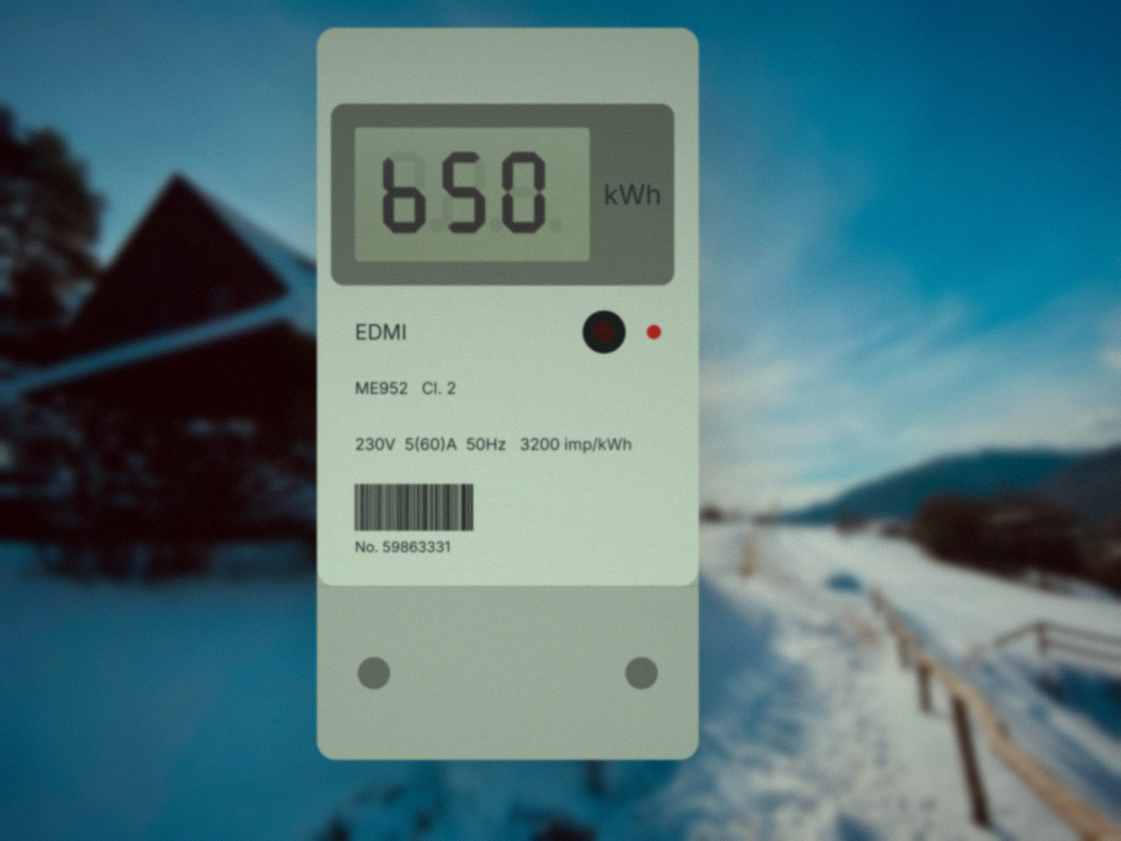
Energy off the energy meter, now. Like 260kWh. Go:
650kWh
